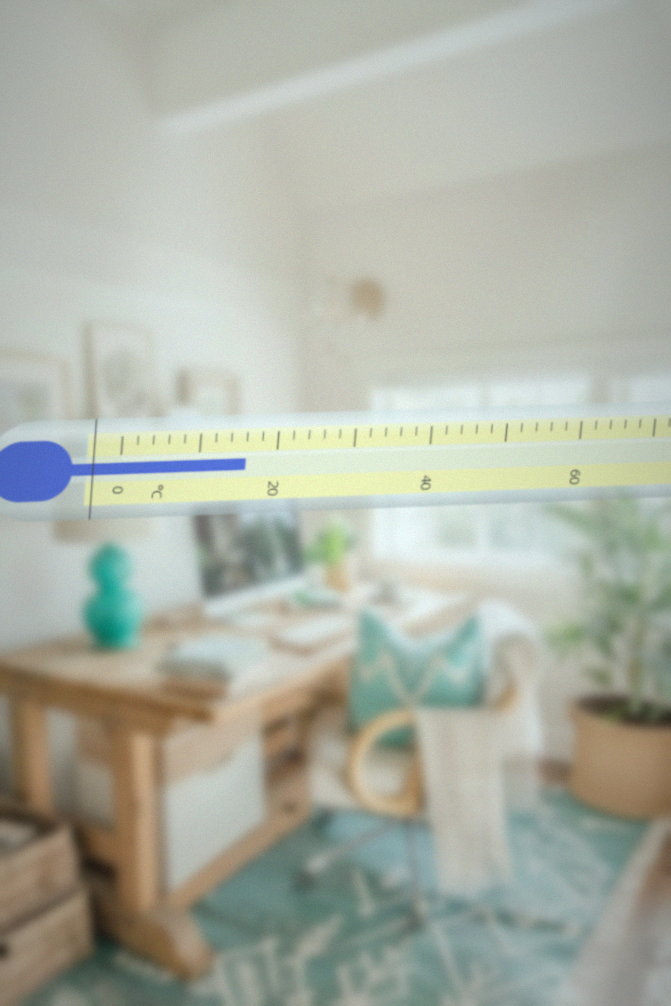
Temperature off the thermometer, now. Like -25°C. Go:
16°C
